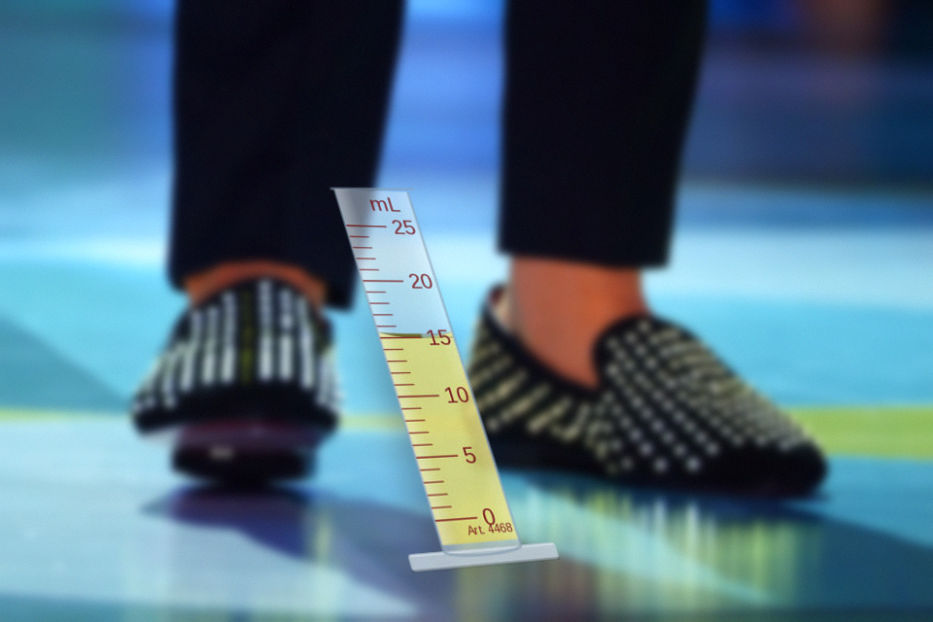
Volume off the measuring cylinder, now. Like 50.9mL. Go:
15mL
